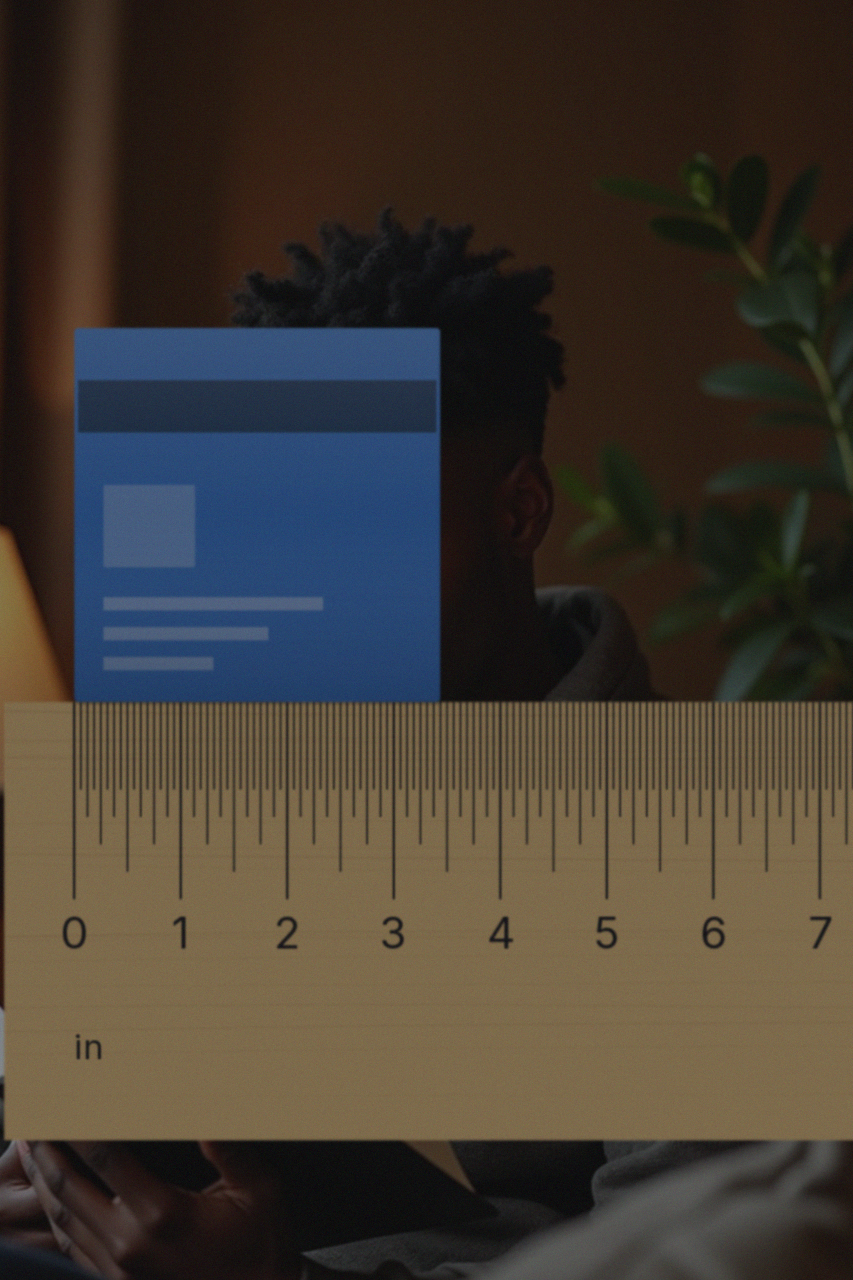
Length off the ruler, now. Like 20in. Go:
3.4375in
